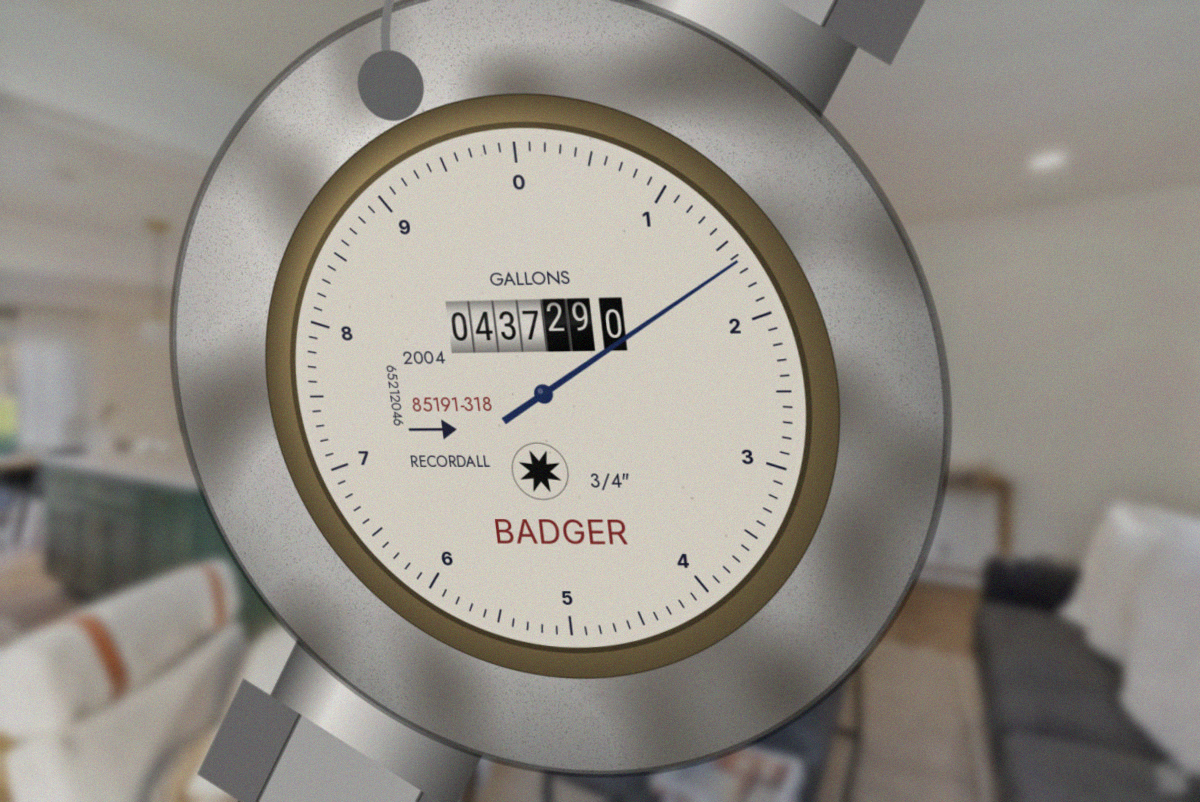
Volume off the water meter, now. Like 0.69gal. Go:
437291.6gal
